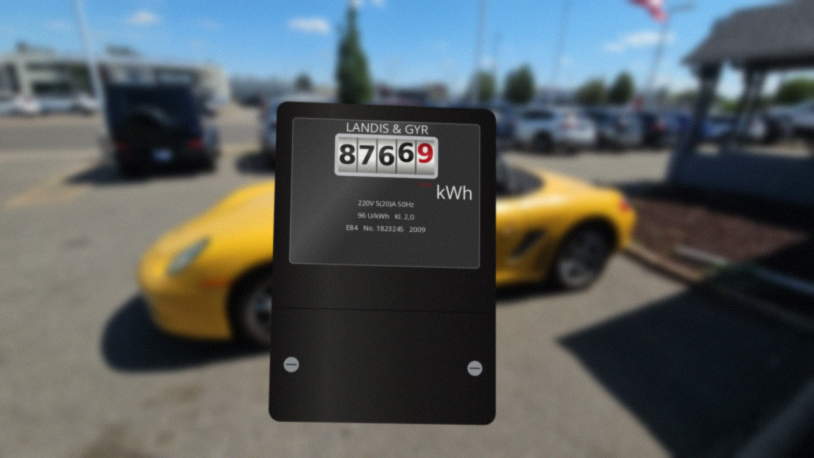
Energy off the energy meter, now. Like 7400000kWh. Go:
8766.9kWh
